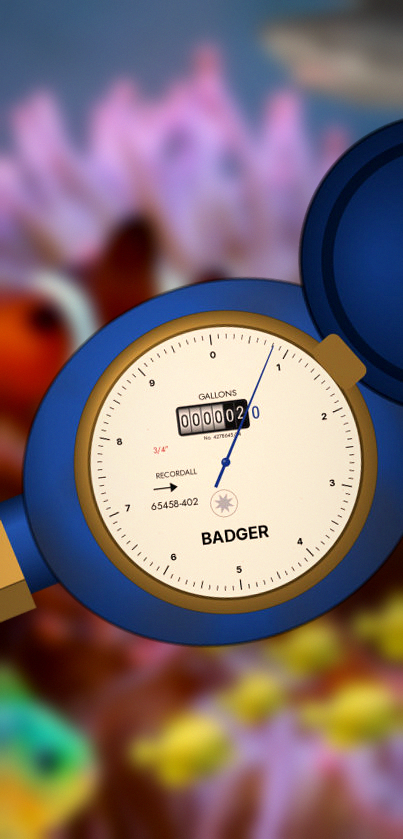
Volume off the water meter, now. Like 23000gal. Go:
20.8gal
